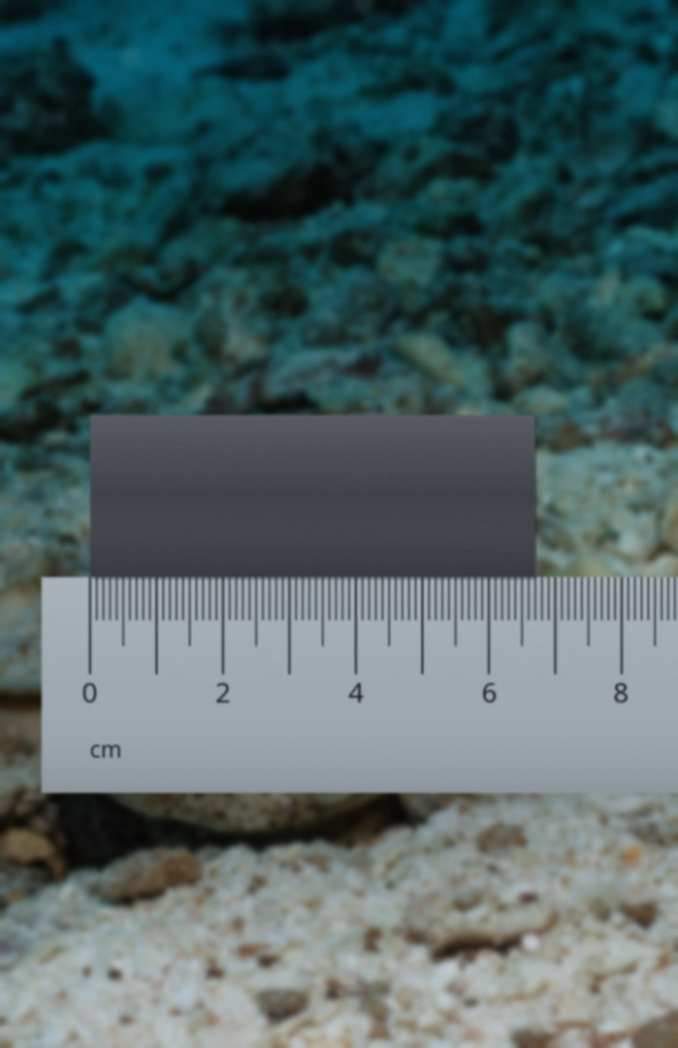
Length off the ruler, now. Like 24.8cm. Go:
6.7cm
